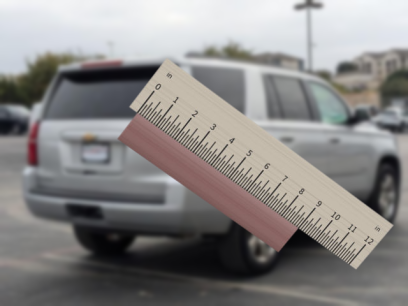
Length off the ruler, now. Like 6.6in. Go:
9in
